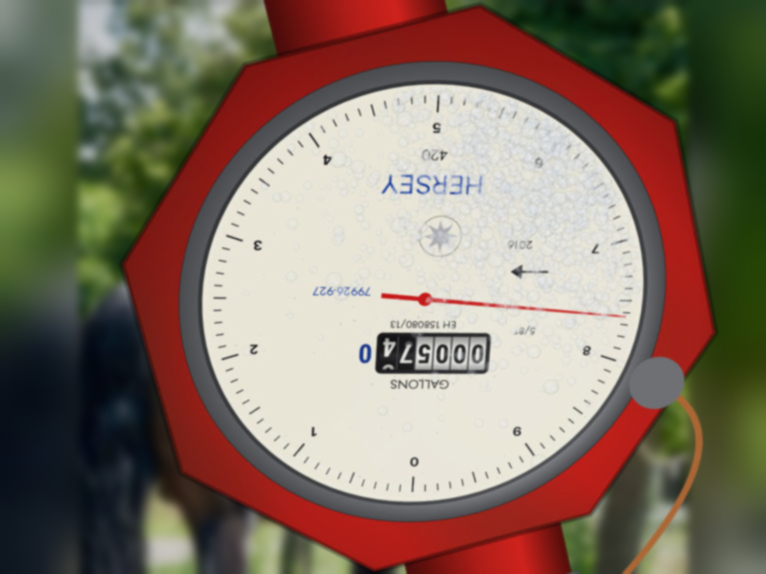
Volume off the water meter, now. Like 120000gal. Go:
5737.6gal
